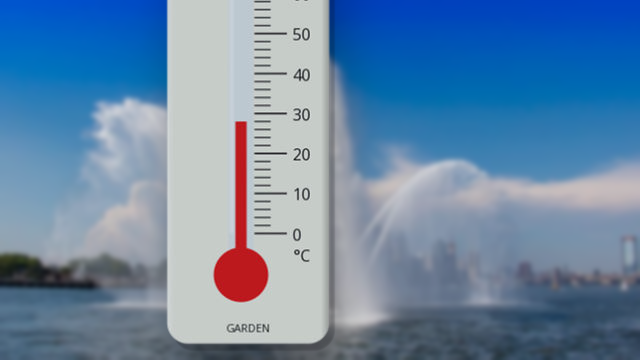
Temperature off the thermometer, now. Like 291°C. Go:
28°C
